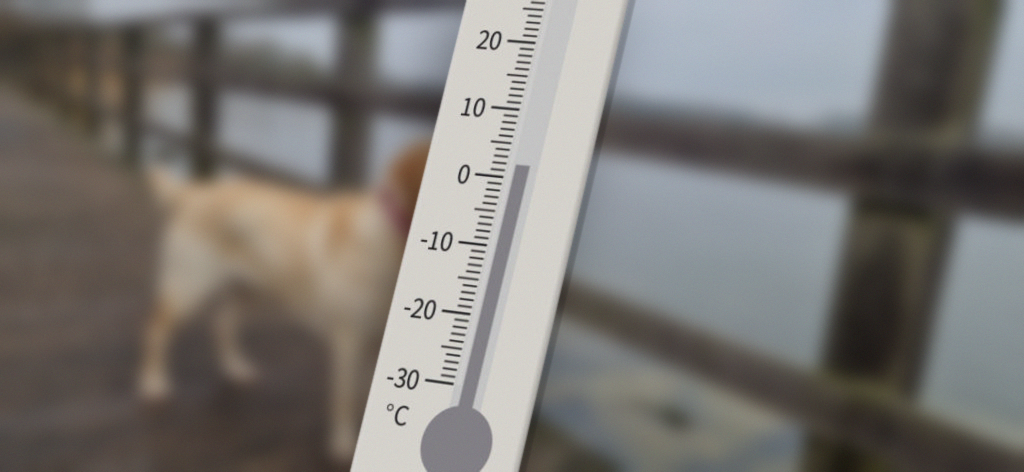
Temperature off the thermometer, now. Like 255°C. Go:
2°C
